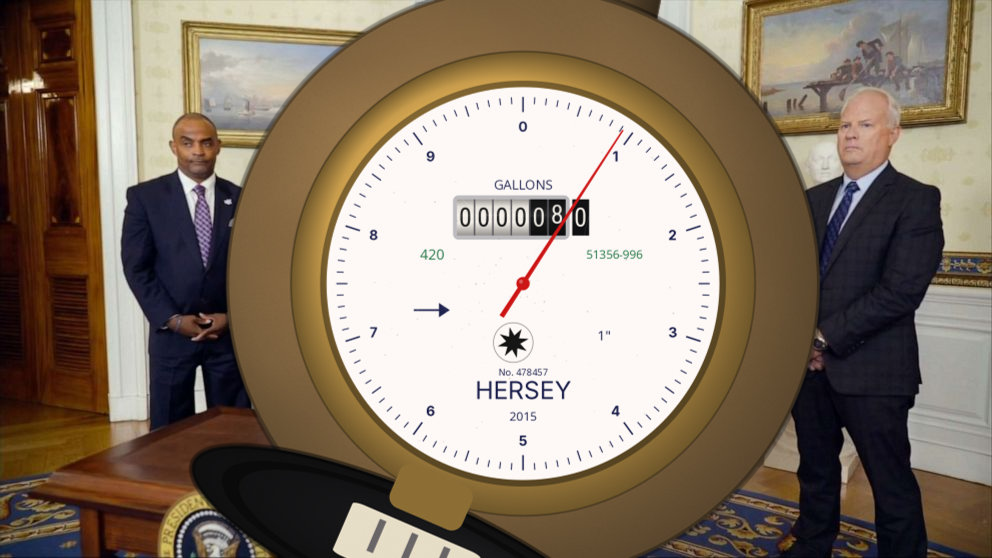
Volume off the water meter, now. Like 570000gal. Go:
80.9gal
